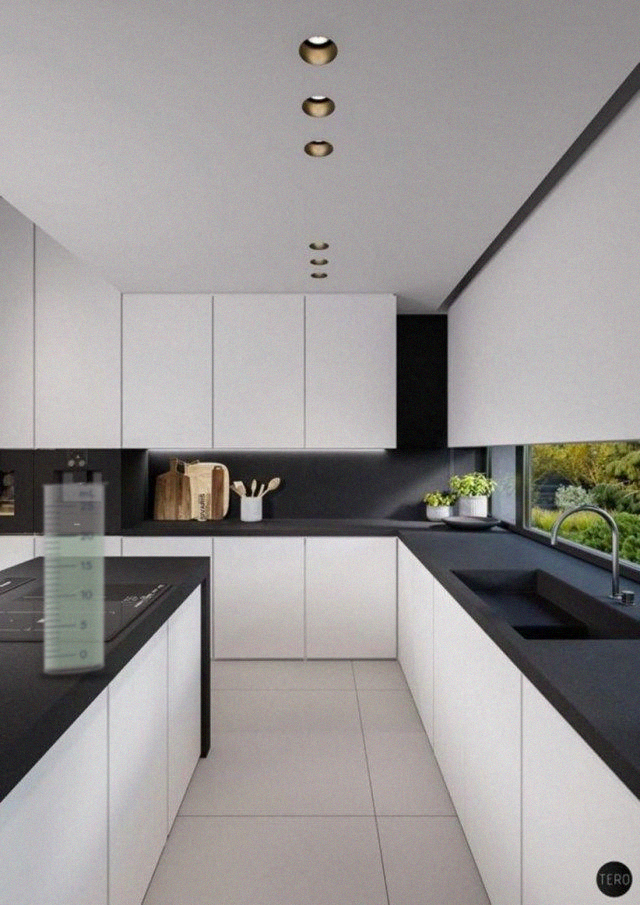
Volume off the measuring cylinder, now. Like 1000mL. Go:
20mL
